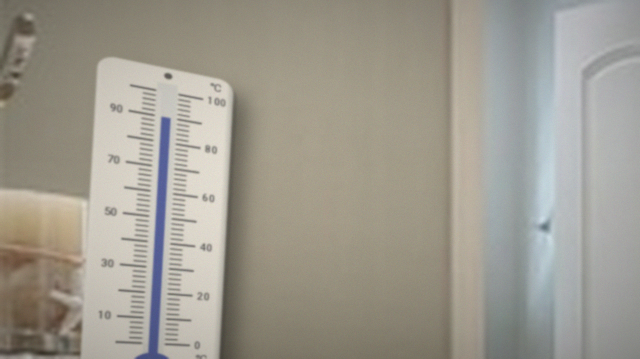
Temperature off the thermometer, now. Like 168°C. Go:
90°C
